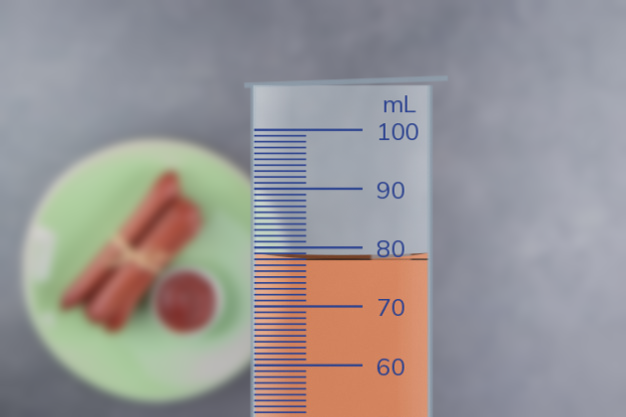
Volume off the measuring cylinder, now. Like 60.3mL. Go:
78mL
